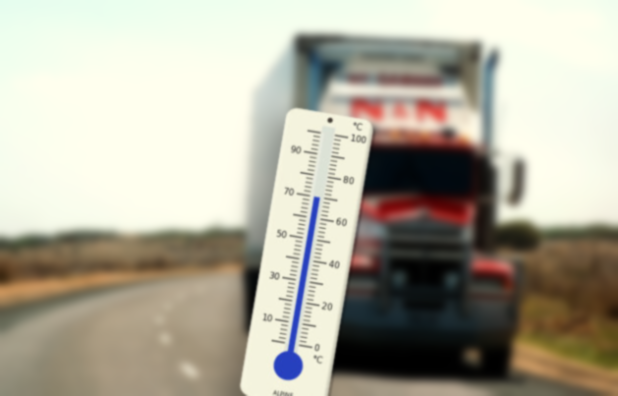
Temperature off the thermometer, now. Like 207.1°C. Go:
70°C
